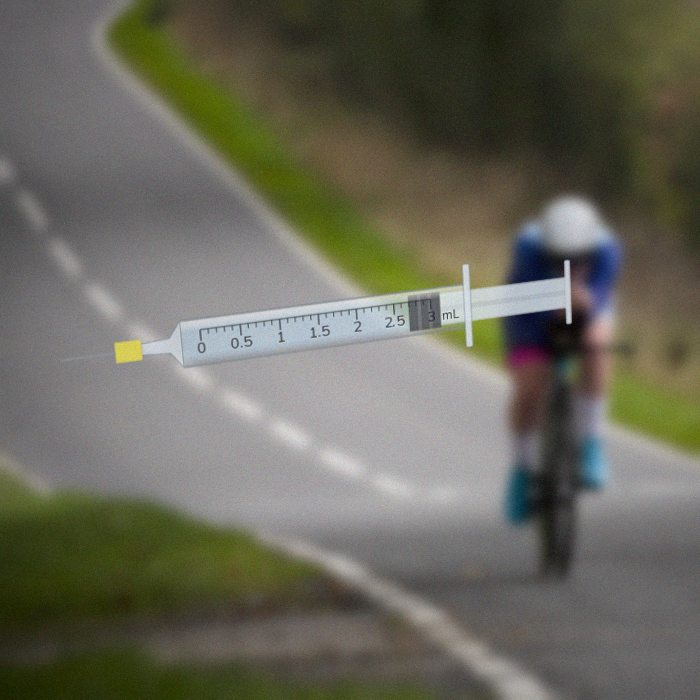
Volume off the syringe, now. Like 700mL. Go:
2.7mL
